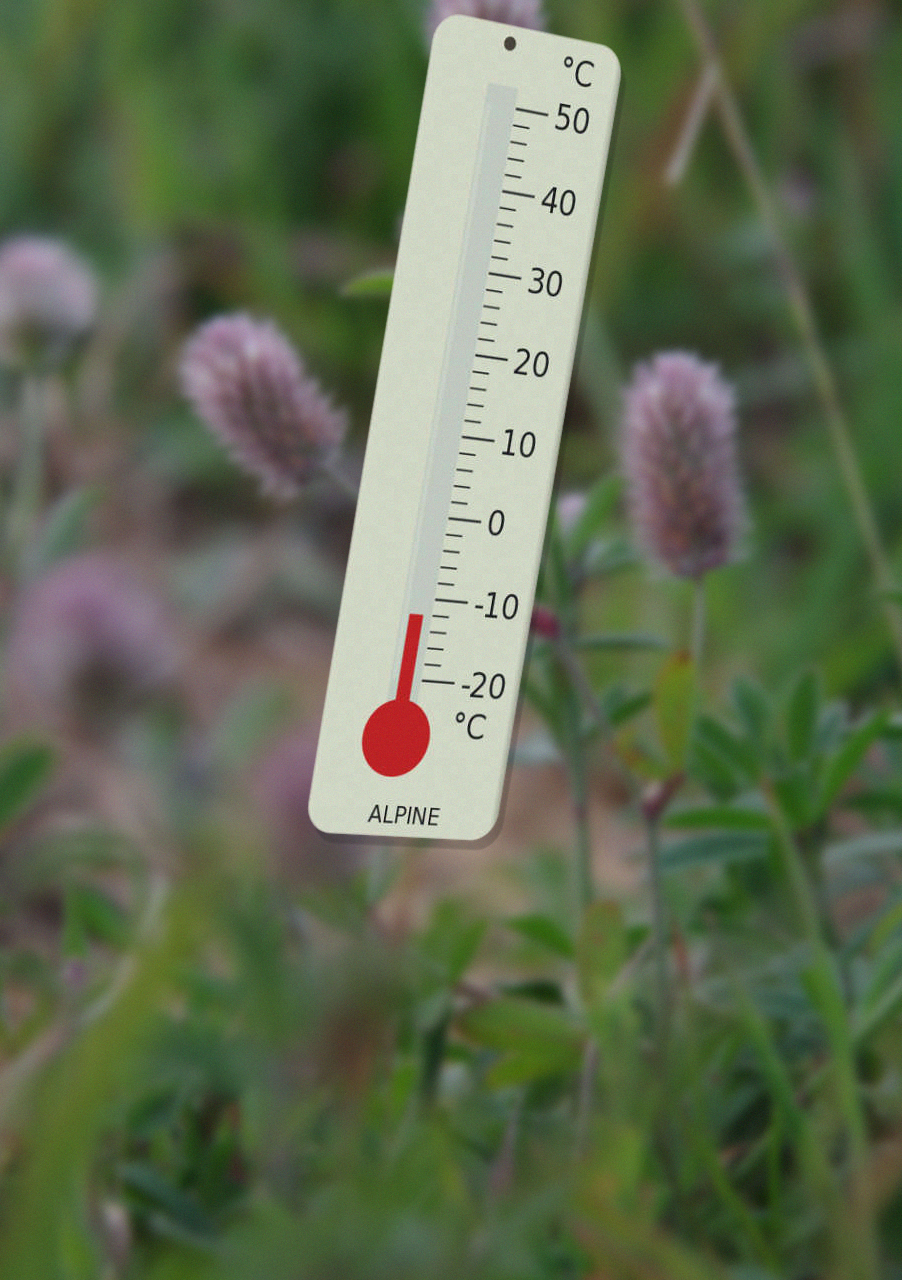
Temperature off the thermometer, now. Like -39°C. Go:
-12°C
